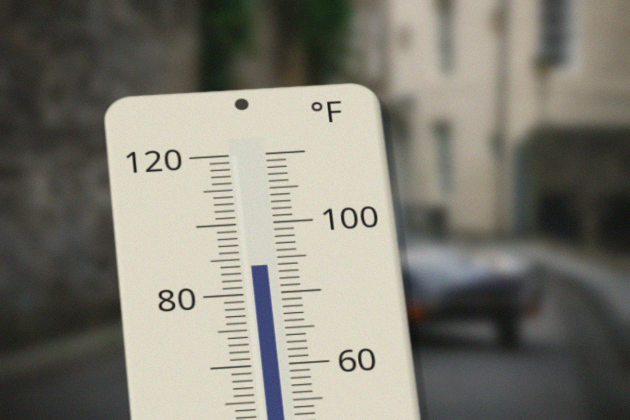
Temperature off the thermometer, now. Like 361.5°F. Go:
88°F
